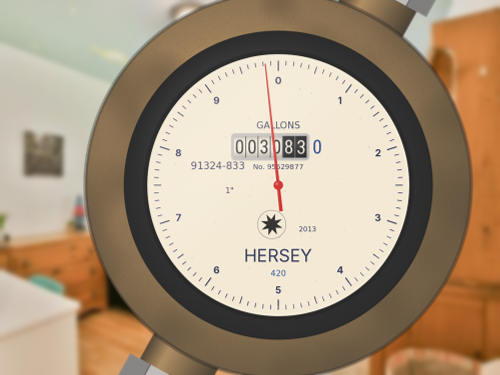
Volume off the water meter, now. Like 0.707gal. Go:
30829.8gal
